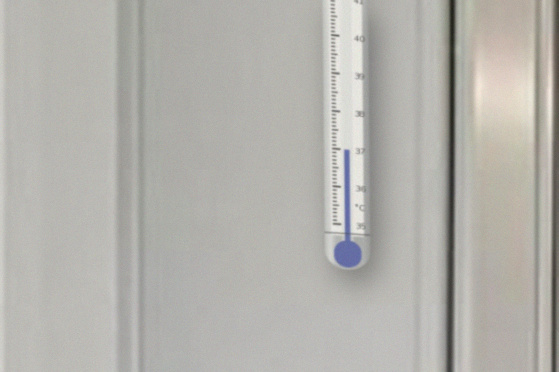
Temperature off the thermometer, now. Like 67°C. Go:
37°C
